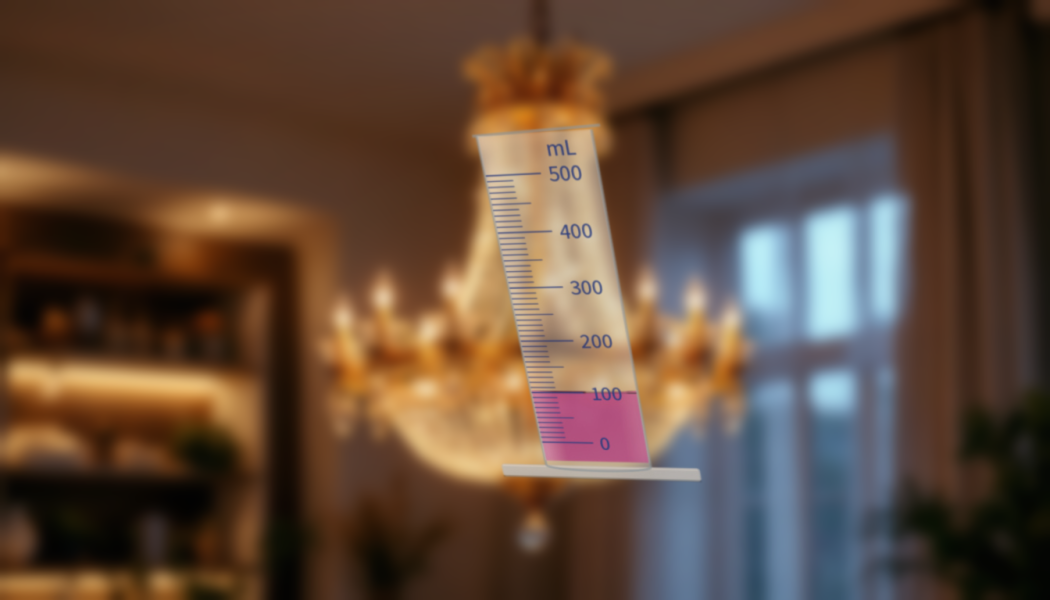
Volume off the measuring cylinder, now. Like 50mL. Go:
100mL
